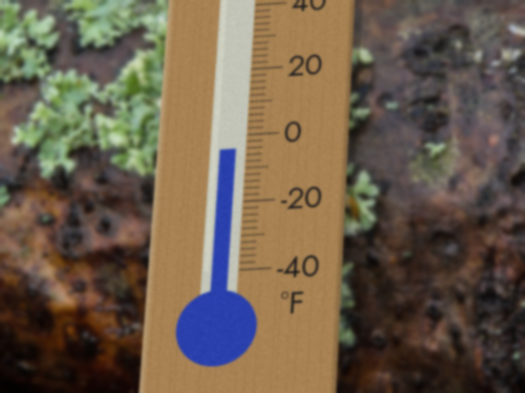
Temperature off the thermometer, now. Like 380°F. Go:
-4°F
